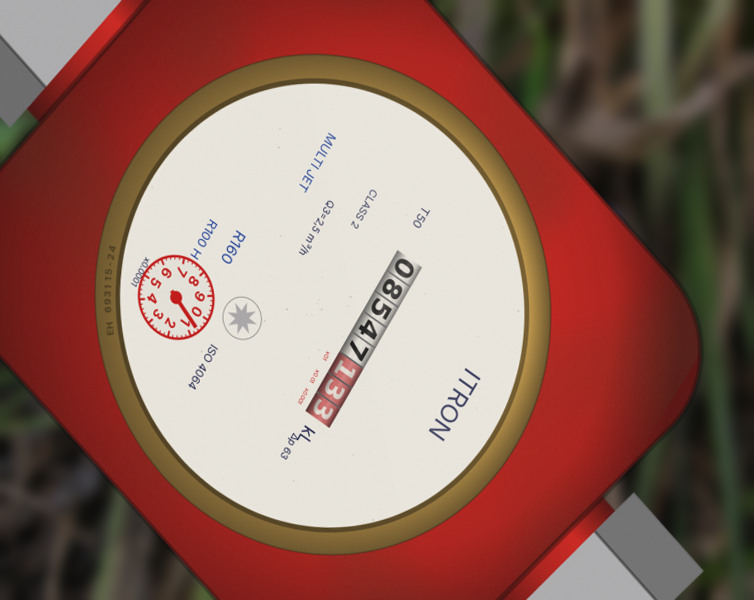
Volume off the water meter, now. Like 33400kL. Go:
8547.1330kL
